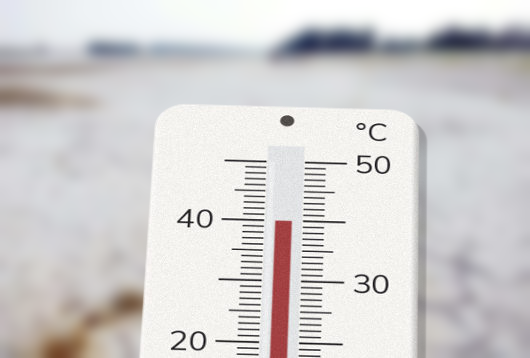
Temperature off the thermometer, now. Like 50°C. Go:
40°C
